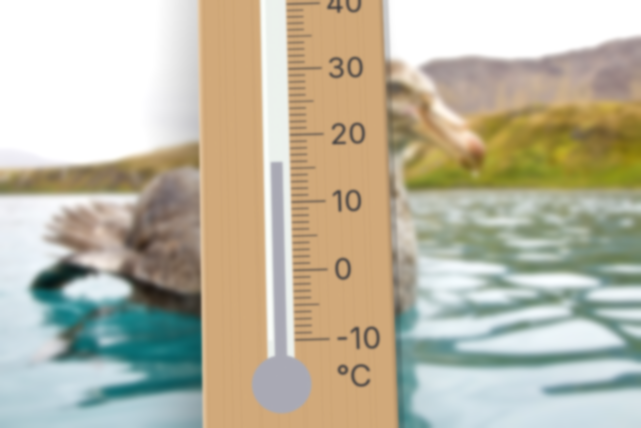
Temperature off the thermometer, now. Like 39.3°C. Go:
16°C
